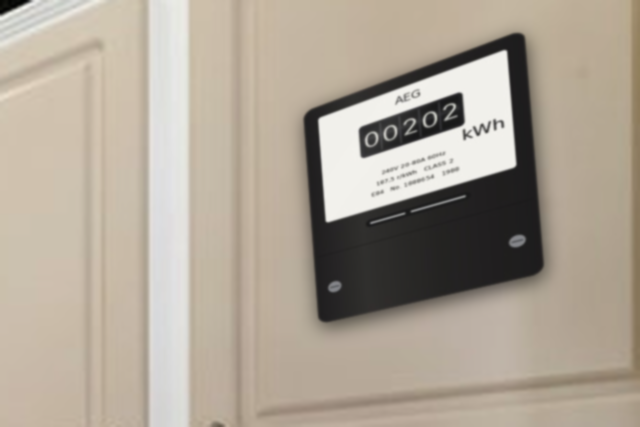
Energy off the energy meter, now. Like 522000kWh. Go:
202kWh
